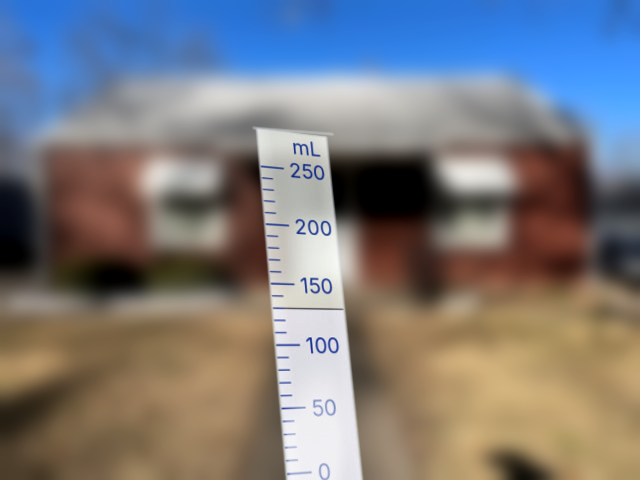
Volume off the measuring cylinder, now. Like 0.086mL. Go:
130mL
